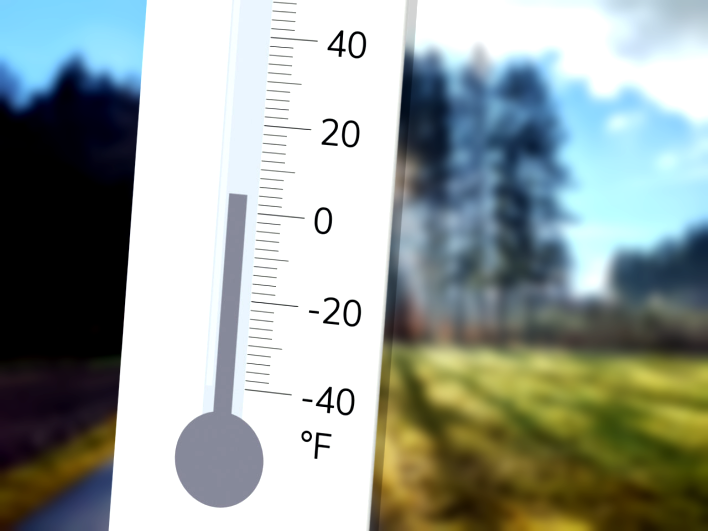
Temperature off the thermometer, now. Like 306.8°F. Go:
4°F
